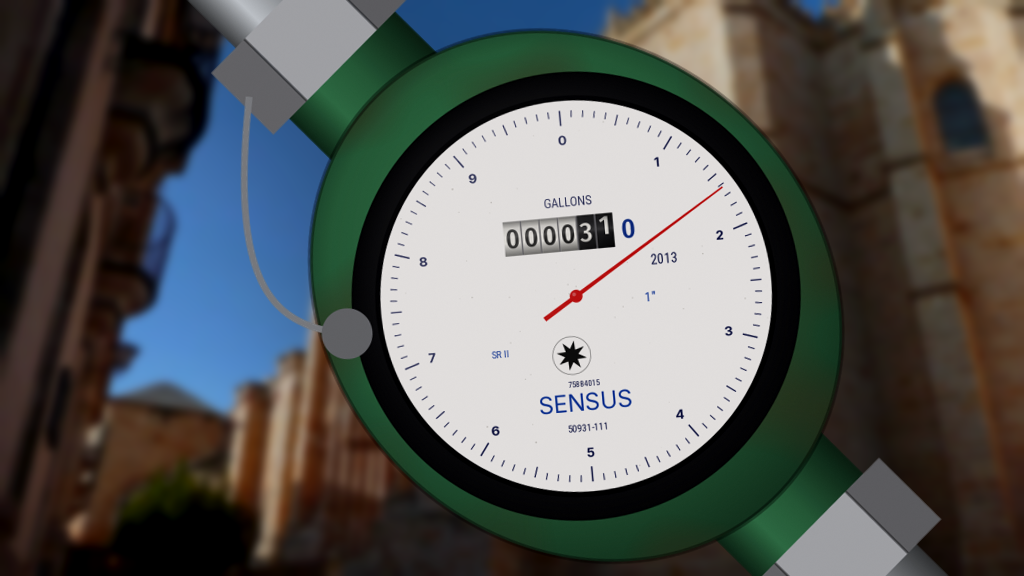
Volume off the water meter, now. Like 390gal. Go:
311.6gal
